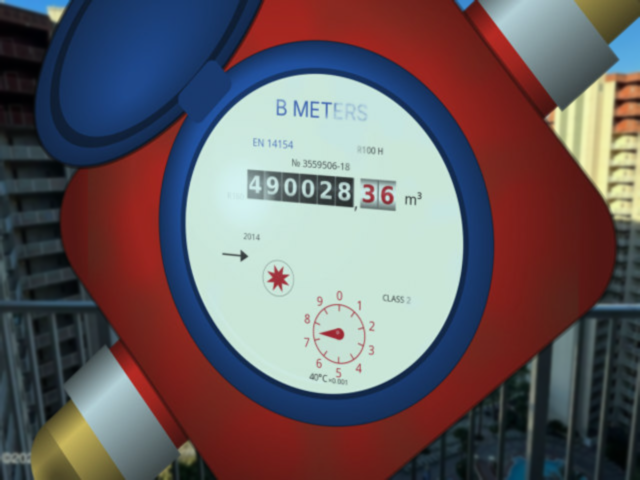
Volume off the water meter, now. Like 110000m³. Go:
490028.367m³
